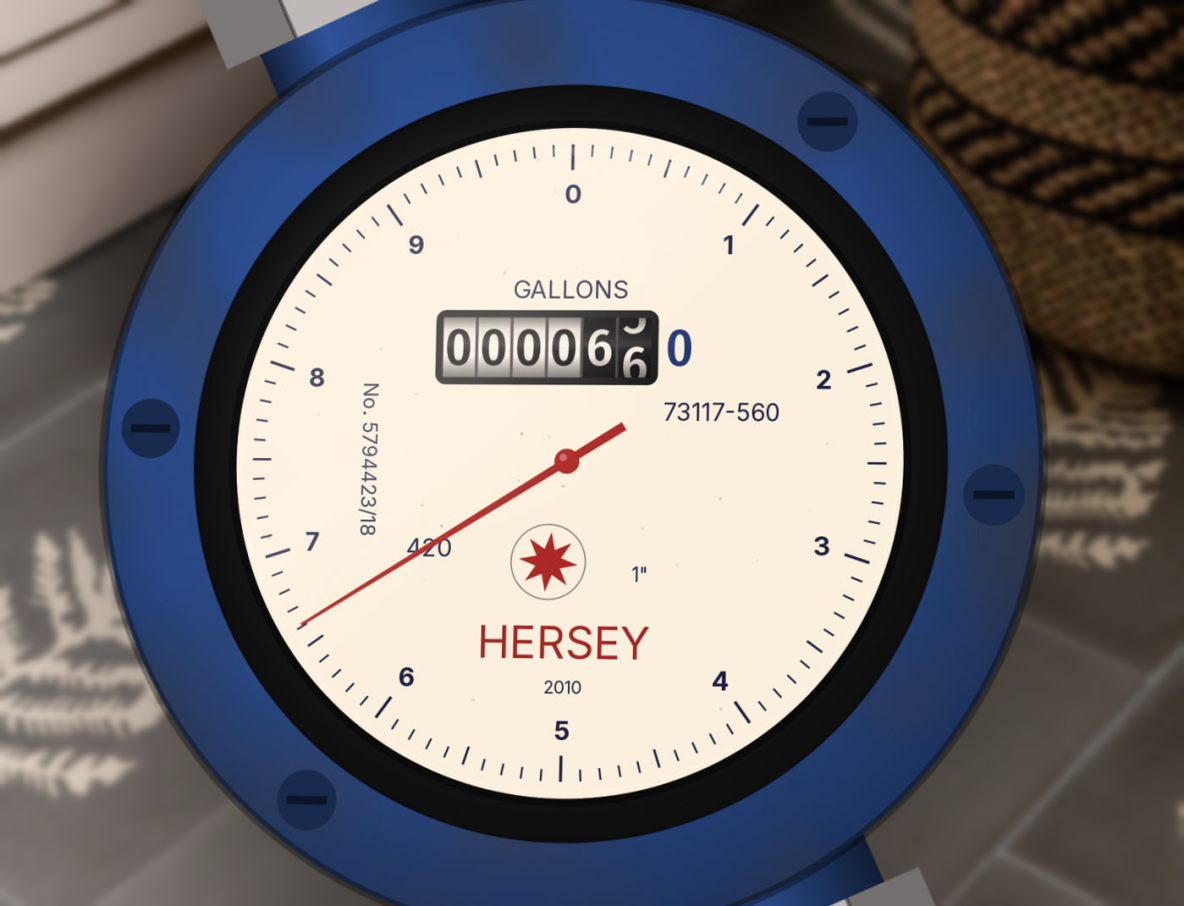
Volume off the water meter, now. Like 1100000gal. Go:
656.6gal
